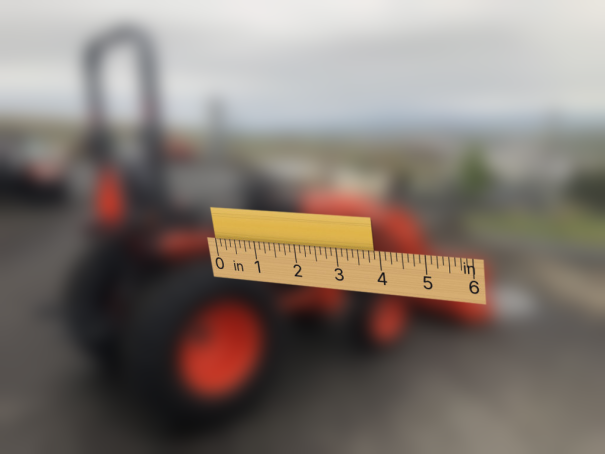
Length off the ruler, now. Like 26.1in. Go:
3.875in
